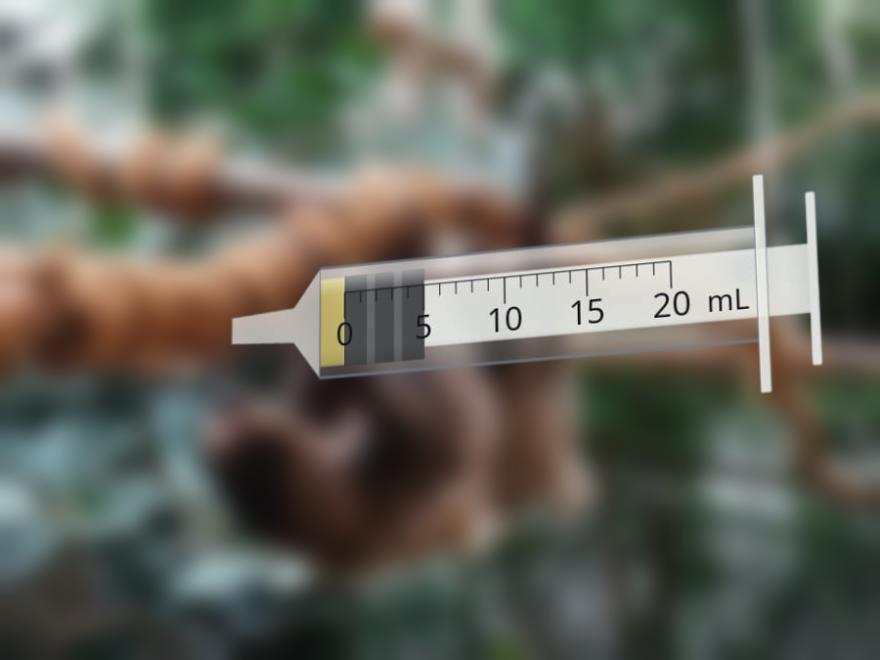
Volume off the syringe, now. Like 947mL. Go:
0mL
